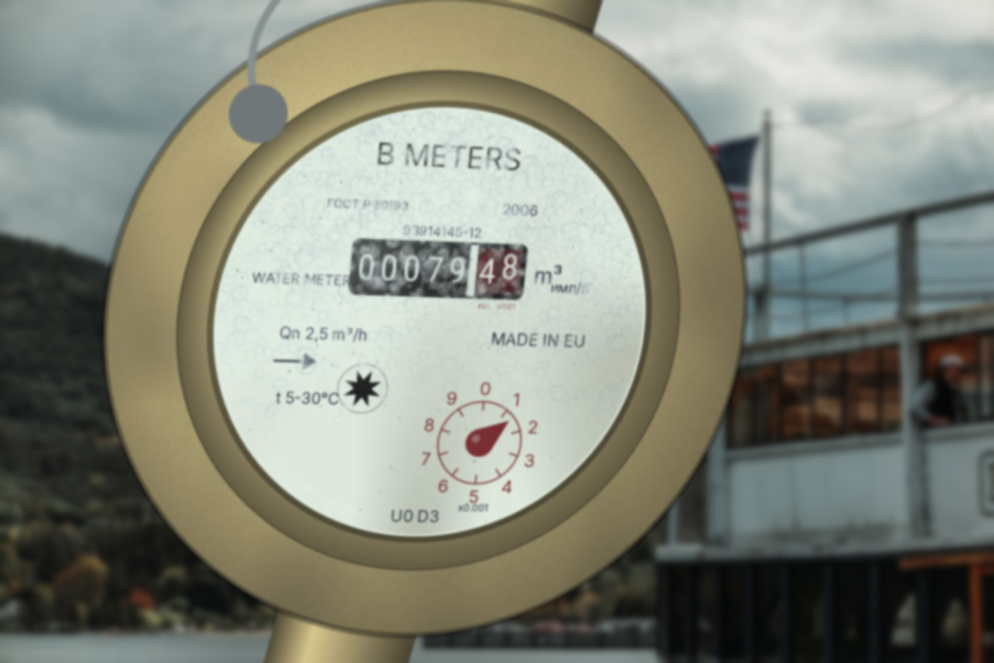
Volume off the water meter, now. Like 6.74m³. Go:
79.481m³
